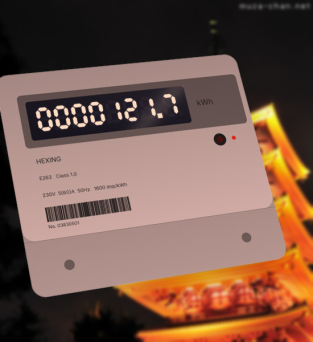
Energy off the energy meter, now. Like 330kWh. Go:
121.7kWh
